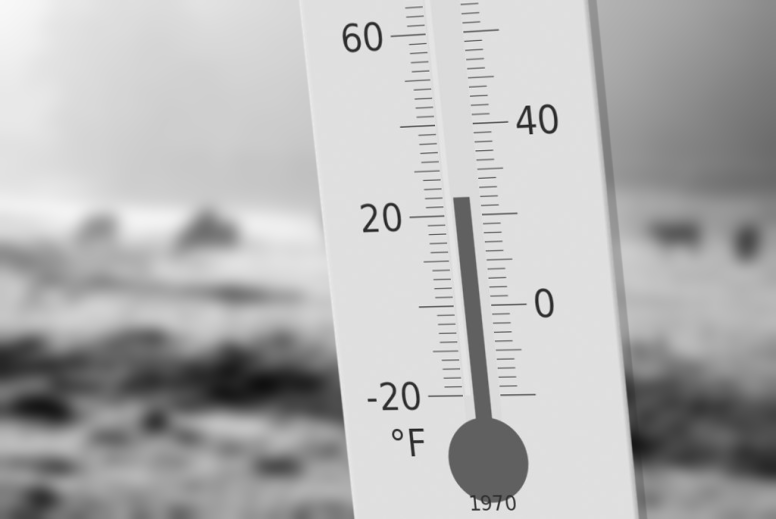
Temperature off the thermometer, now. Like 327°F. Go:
24°F
